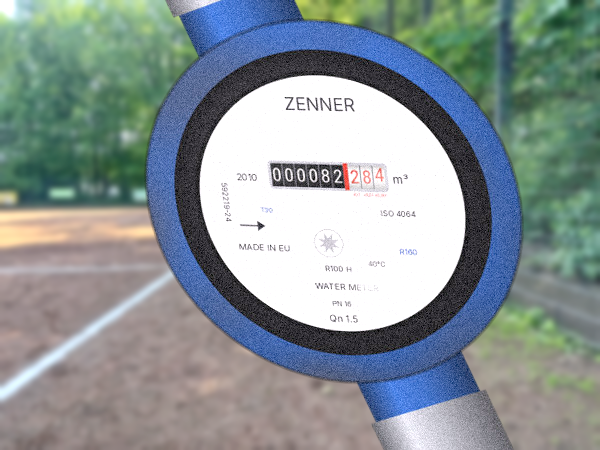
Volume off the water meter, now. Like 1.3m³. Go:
82.284m³
